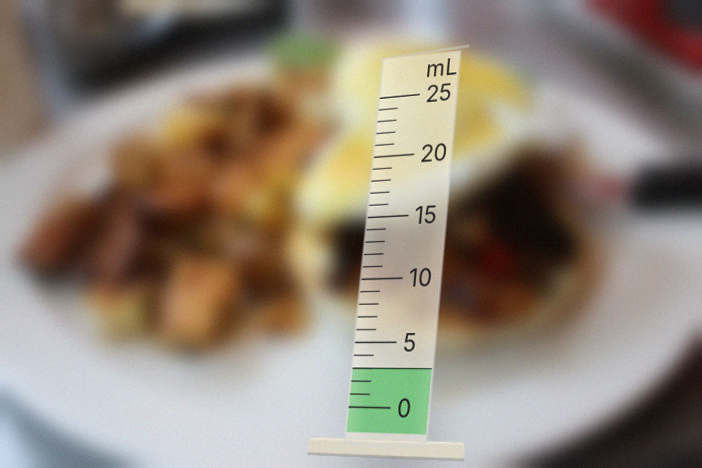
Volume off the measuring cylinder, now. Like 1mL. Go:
3mL
